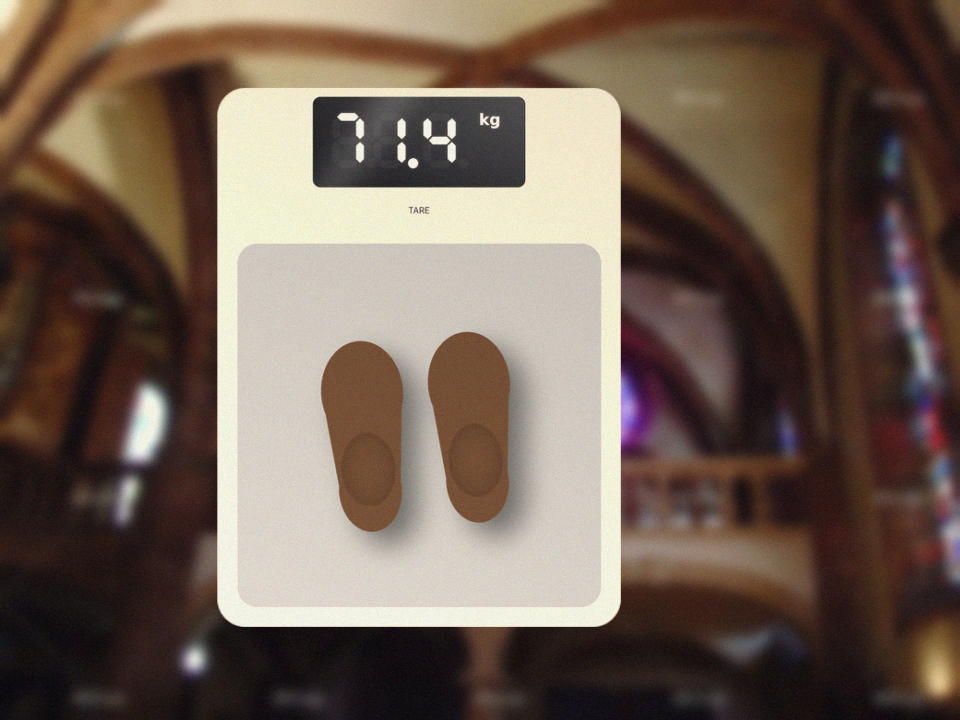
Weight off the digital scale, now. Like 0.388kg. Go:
71.4kg
